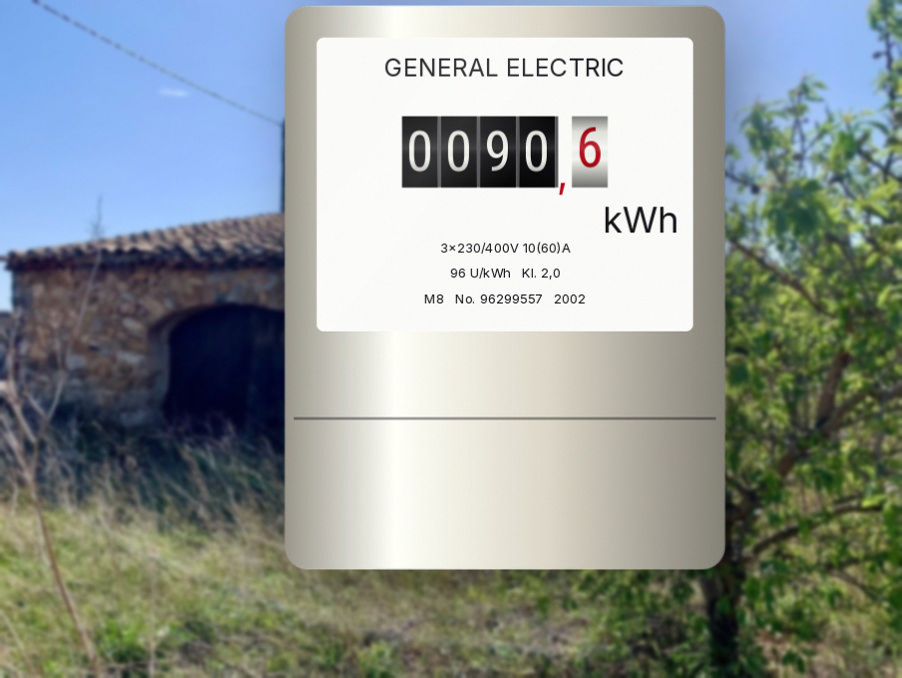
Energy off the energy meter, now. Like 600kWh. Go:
90.6kWh
